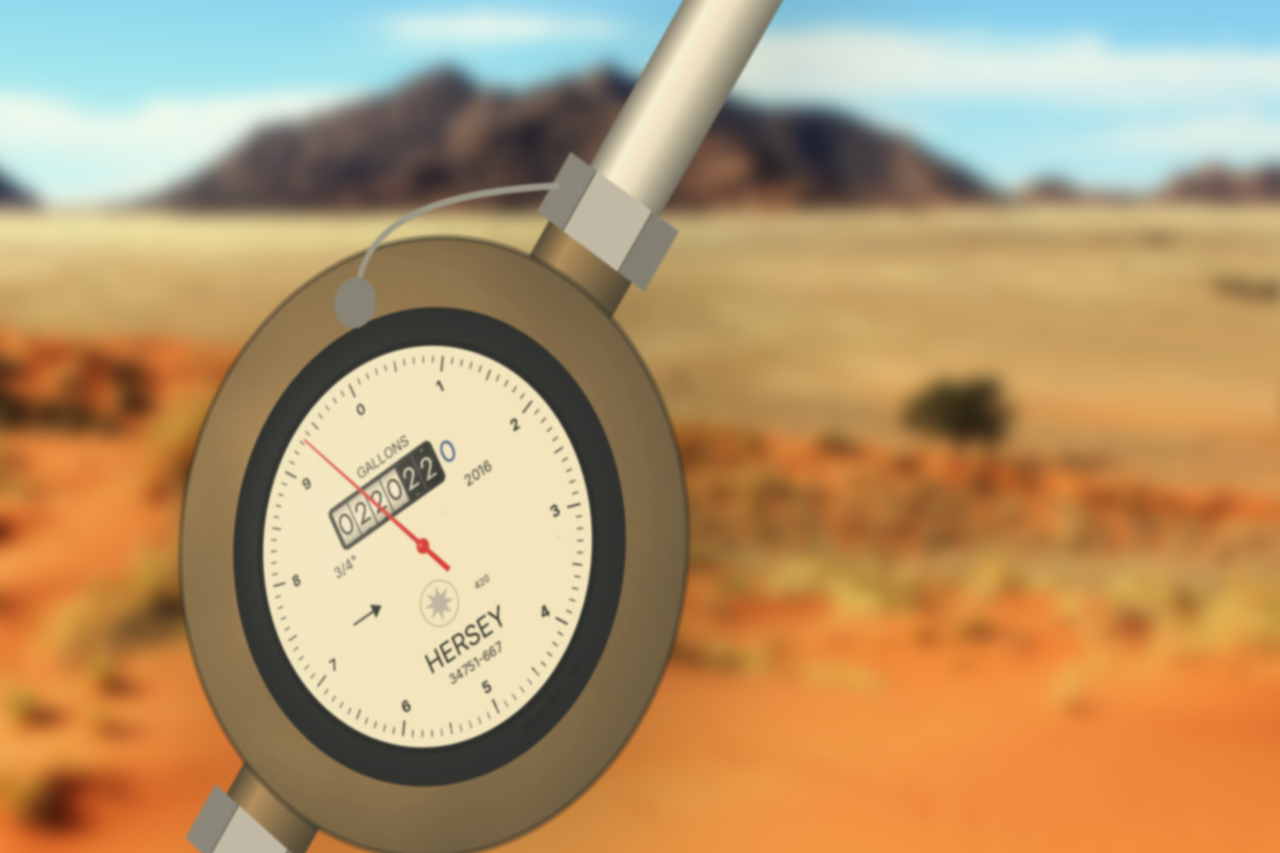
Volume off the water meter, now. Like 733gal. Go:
220219.3gal
